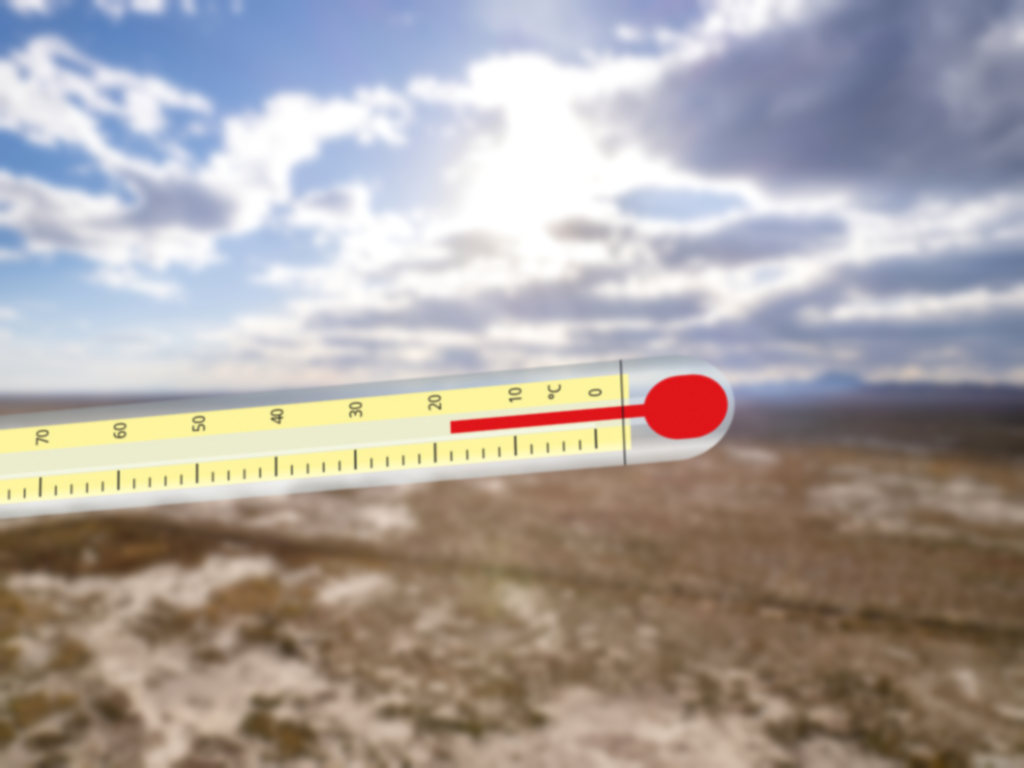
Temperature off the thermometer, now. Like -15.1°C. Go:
18°C
